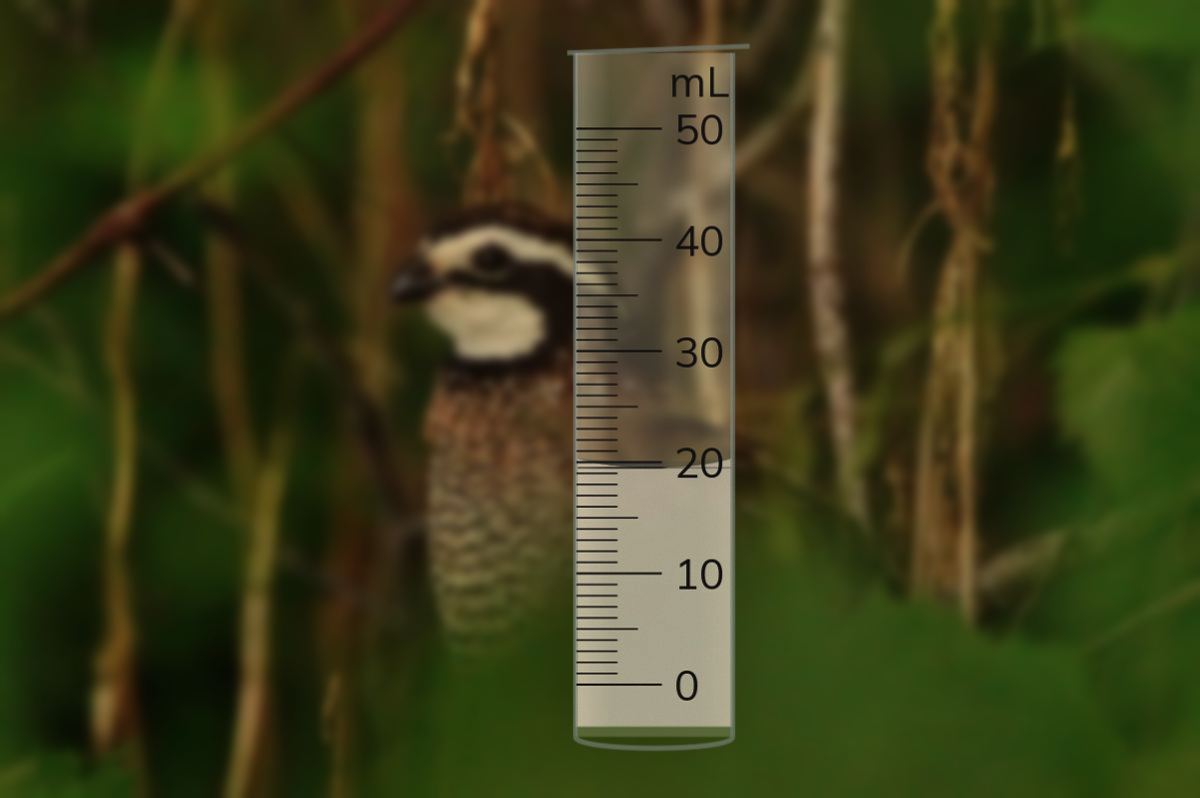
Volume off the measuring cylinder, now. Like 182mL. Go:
19.5mL
